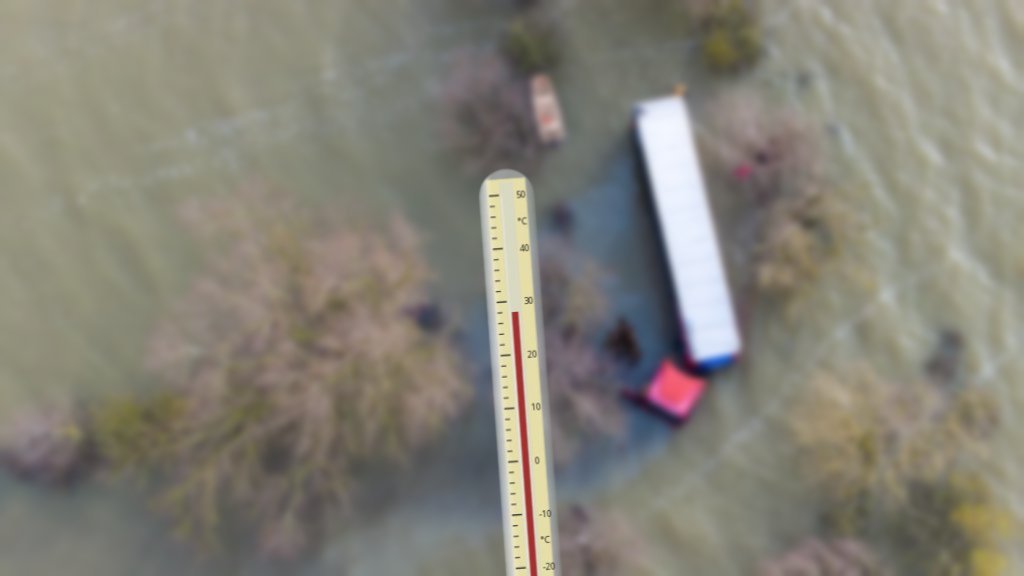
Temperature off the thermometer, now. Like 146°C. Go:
28°C
